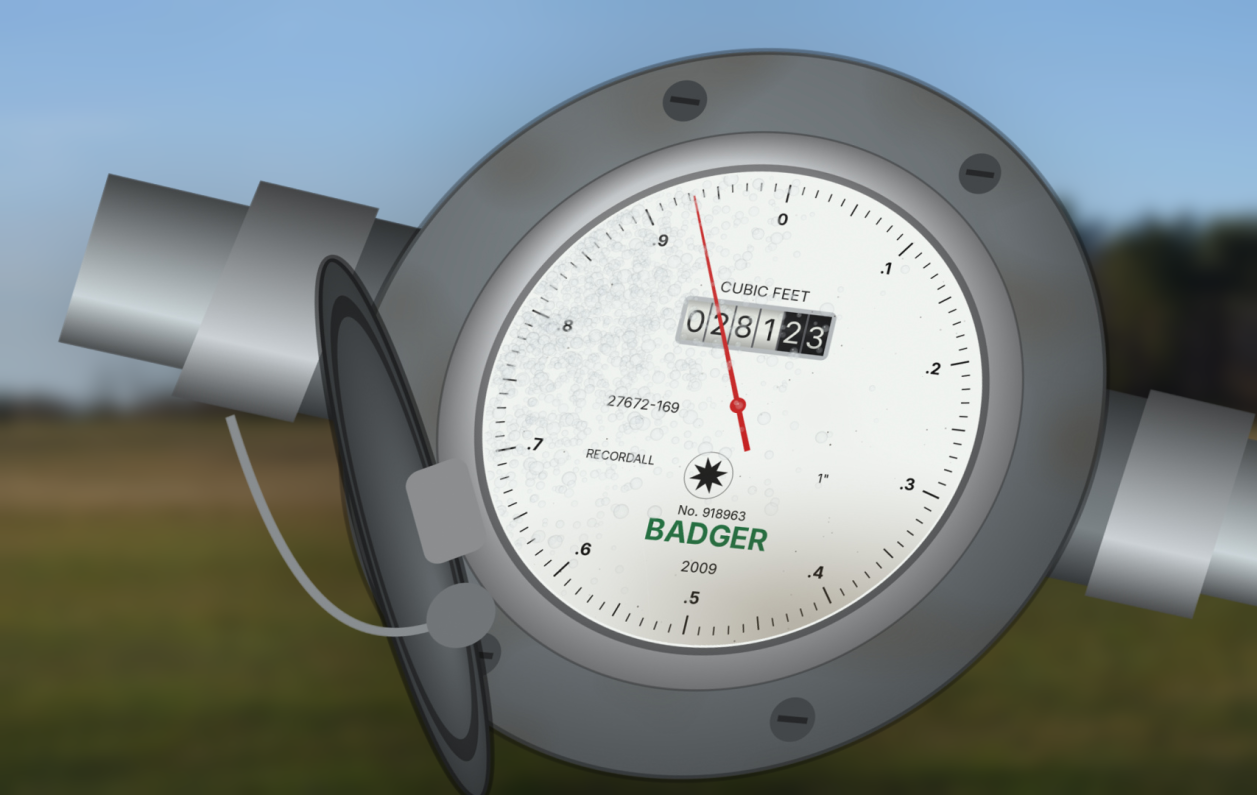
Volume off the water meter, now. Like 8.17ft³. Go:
28122.93ft³
